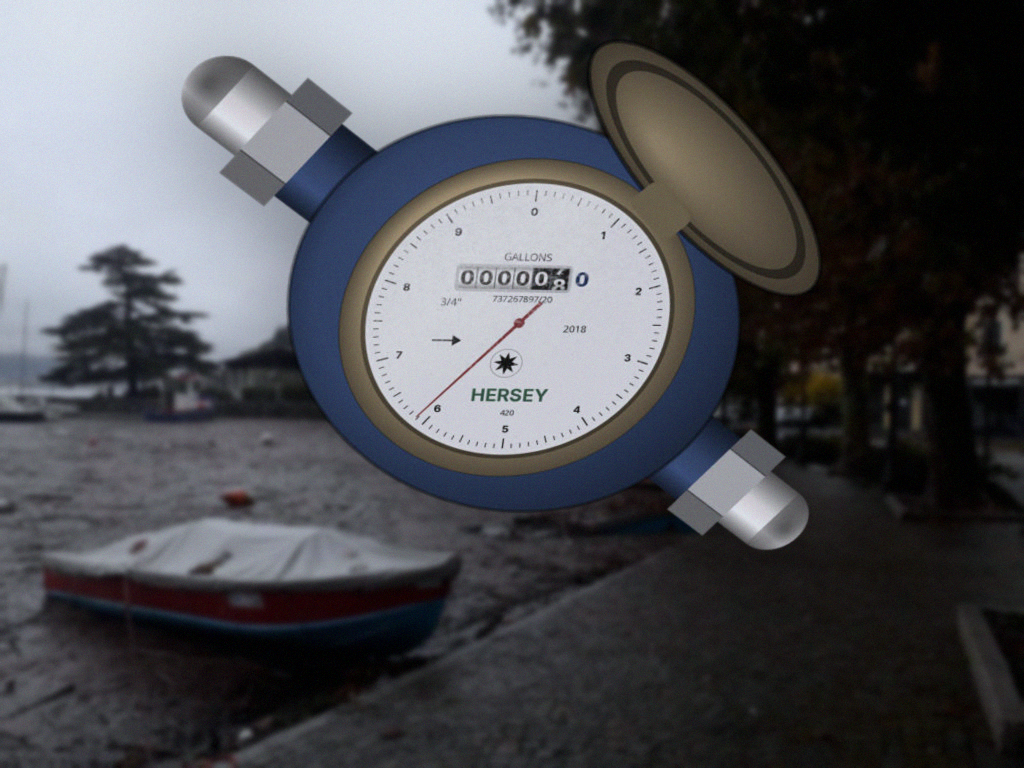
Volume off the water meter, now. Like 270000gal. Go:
76.1gal
